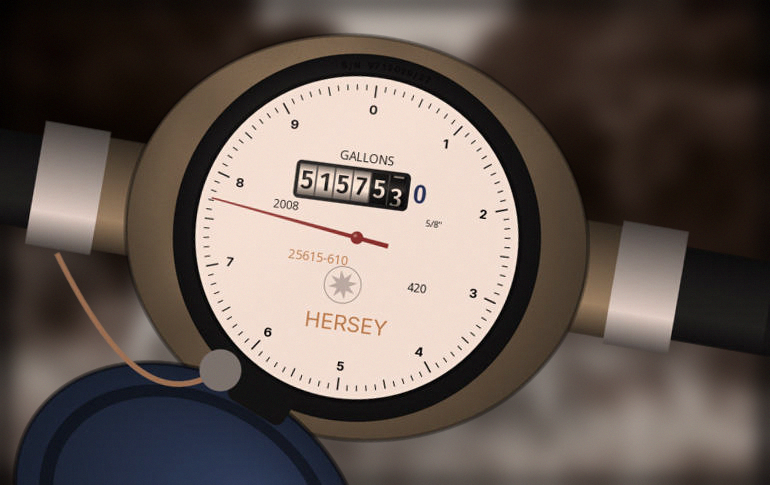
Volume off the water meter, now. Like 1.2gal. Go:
5157527.7gal
